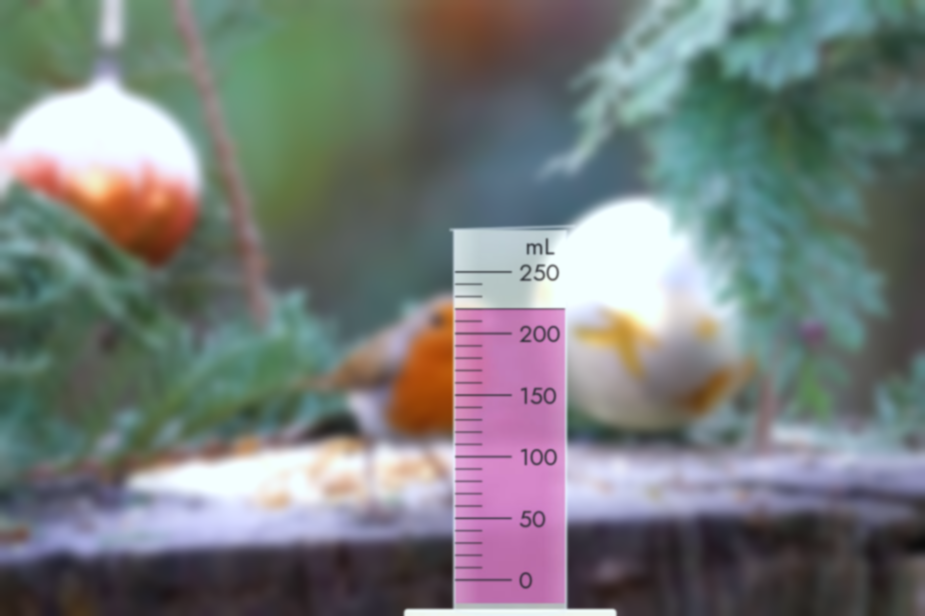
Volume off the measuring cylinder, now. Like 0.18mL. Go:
220mL
